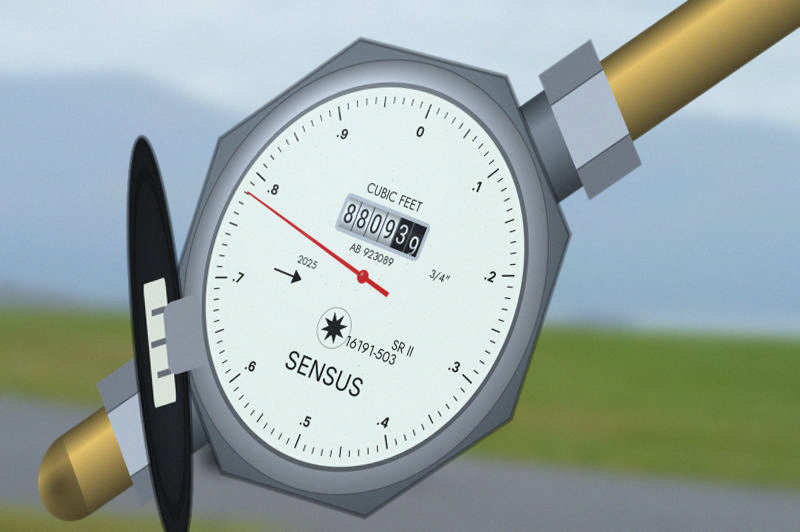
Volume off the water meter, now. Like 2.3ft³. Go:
880938.78ft³
